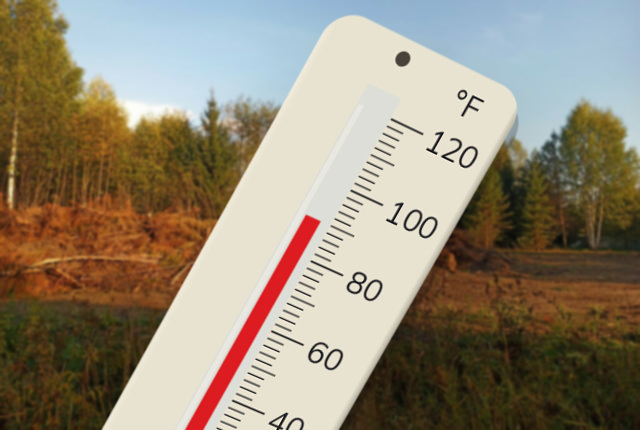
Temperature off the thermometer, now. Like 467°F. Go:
90°F
